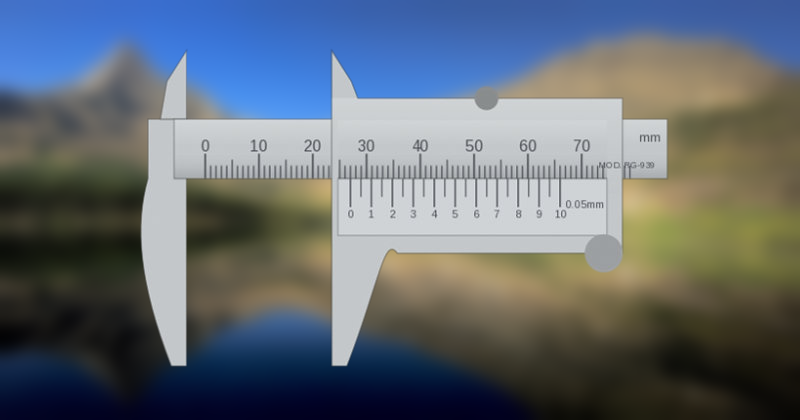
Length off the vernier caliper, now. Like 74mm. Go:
27.0mm
